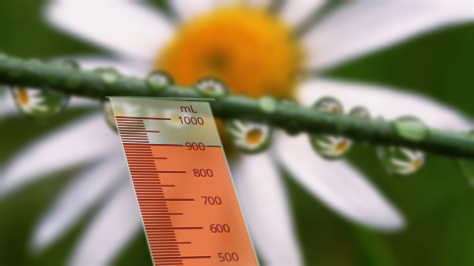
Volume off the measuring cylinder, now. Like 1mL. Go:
900mL
